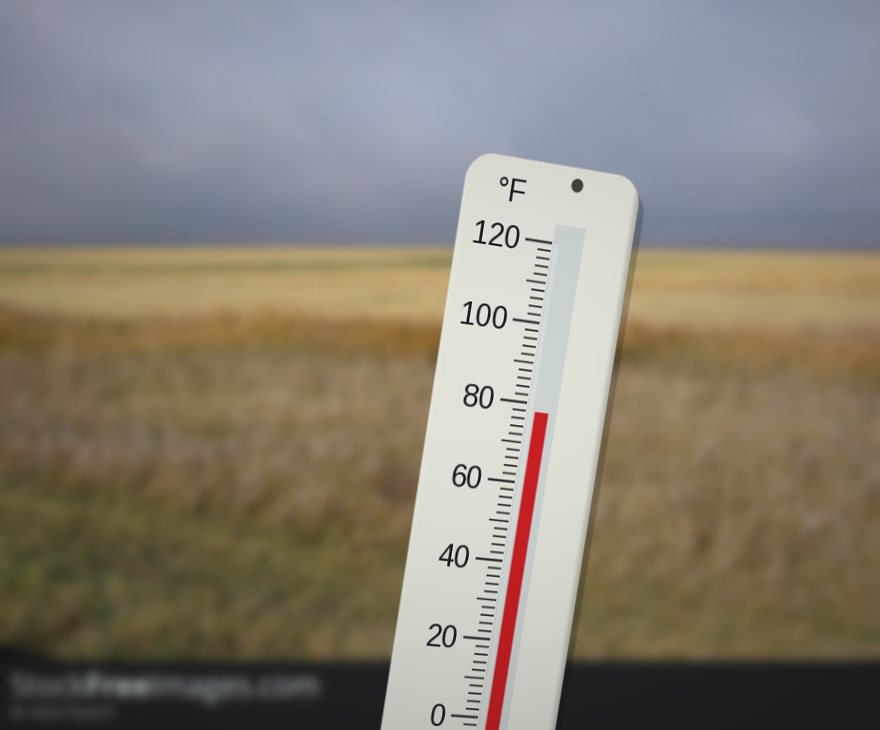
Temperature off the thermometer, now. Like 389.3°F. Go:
78°F
